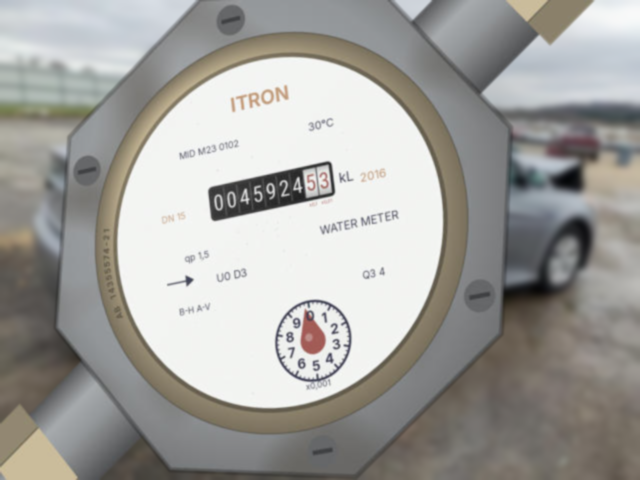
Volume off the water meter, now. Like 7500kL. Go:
45924.529kL
